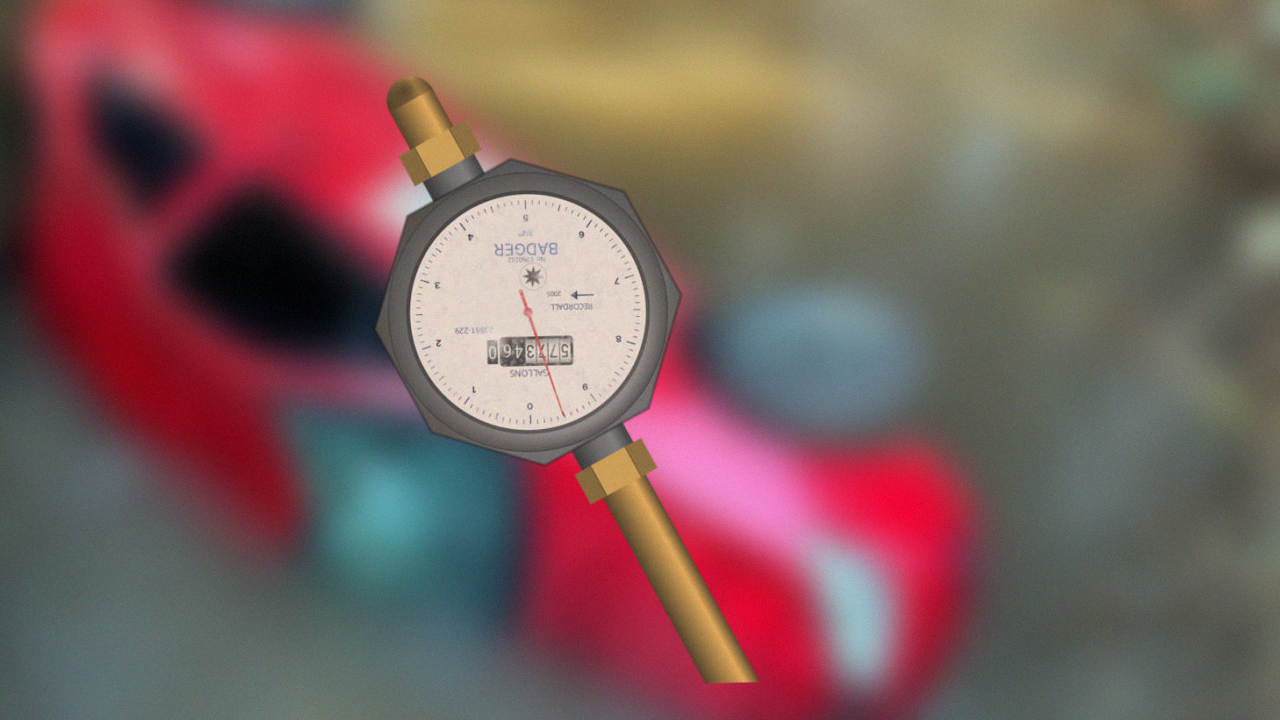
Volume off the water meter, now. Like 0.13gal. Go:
5773459.5gal
